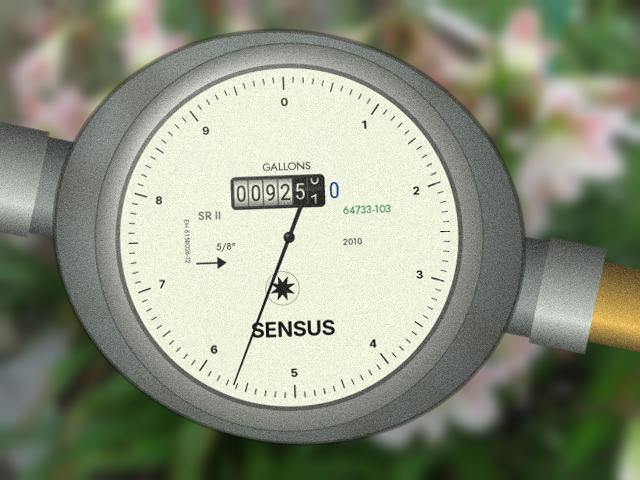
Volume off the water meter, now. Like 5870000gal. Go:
92505.6gal
